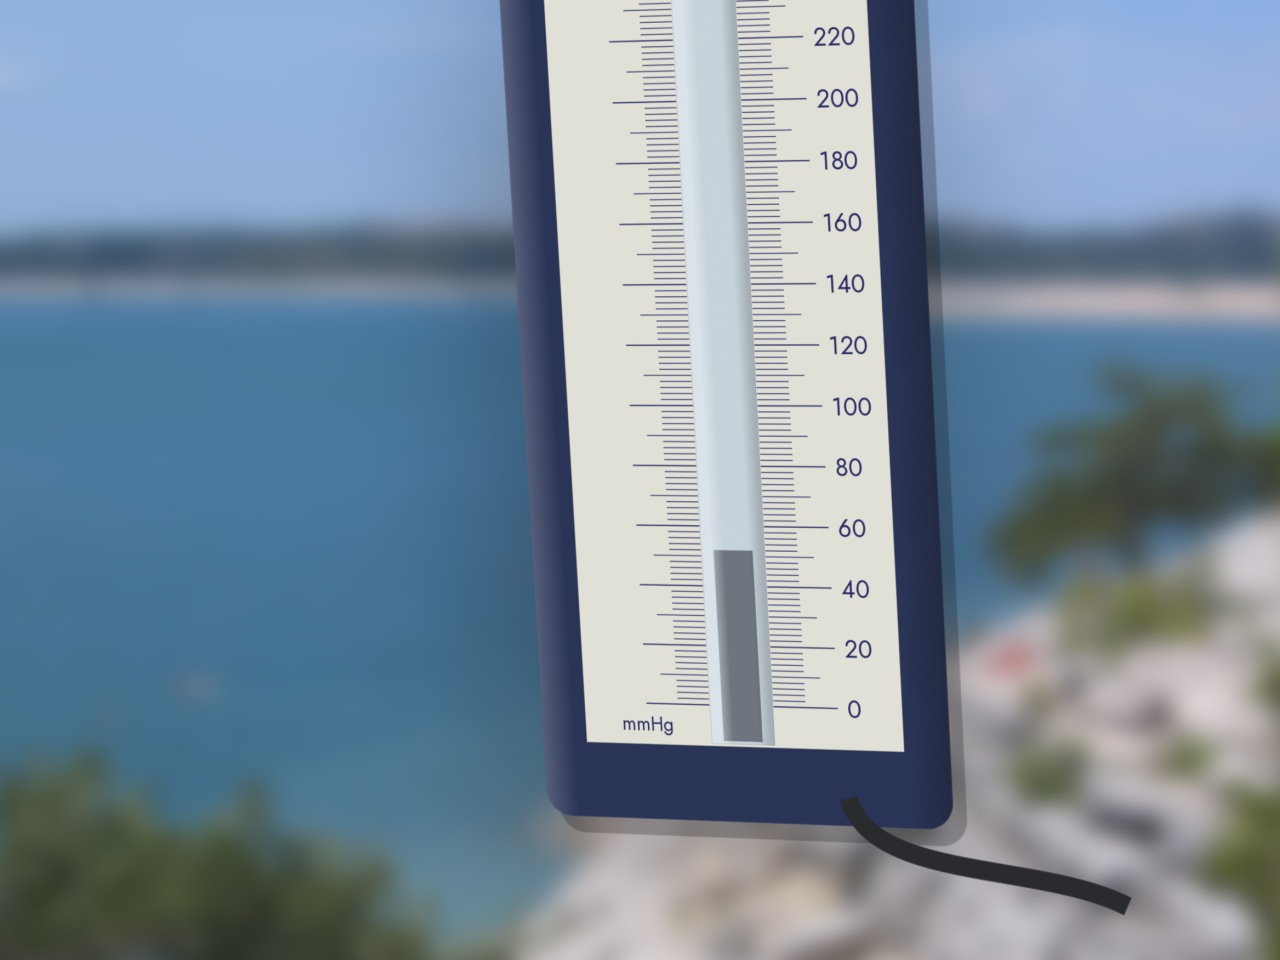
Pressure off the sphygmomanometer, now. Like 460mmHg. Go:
52mmHg
